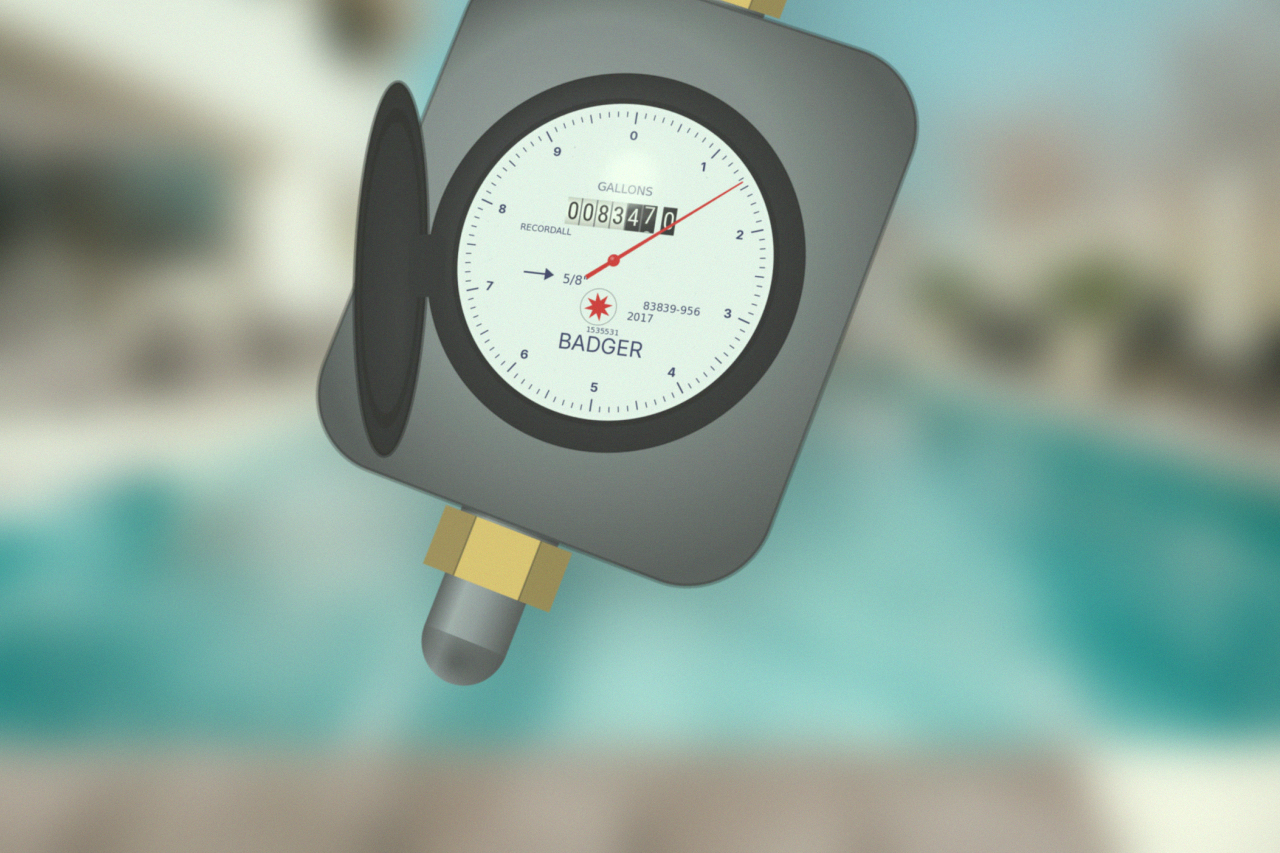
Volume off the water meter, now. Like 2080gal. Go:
83471.4gal
